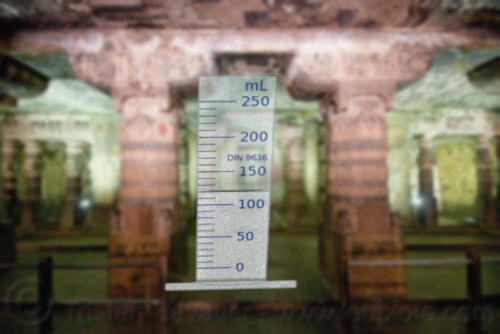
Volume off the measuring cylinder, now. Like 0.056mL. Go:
120mL
